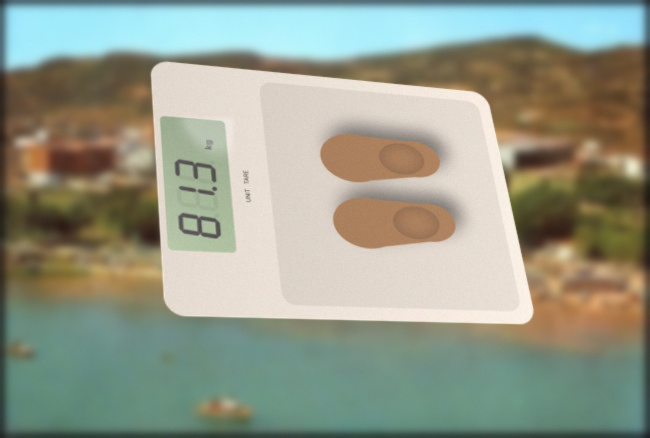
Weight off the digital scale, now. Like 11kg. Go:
81.3kg
